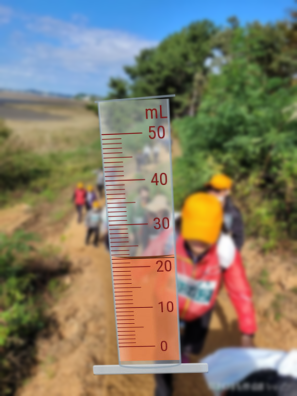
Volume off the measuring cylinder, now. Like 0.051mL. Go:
22mL
